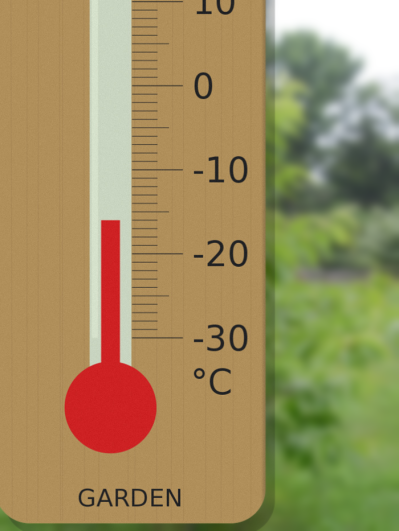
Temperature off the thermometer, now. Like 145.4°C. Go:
-16°C
